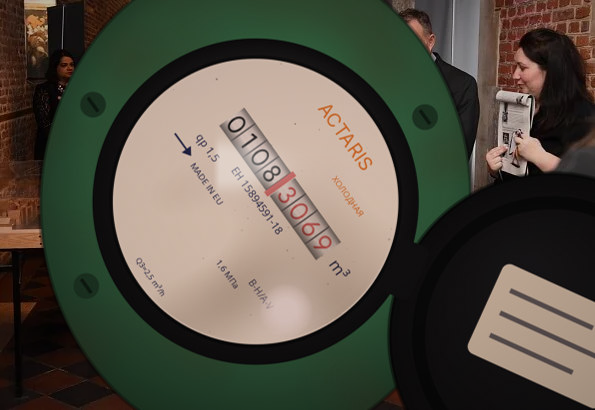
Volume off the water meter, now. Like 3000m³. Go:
108.3069m³
